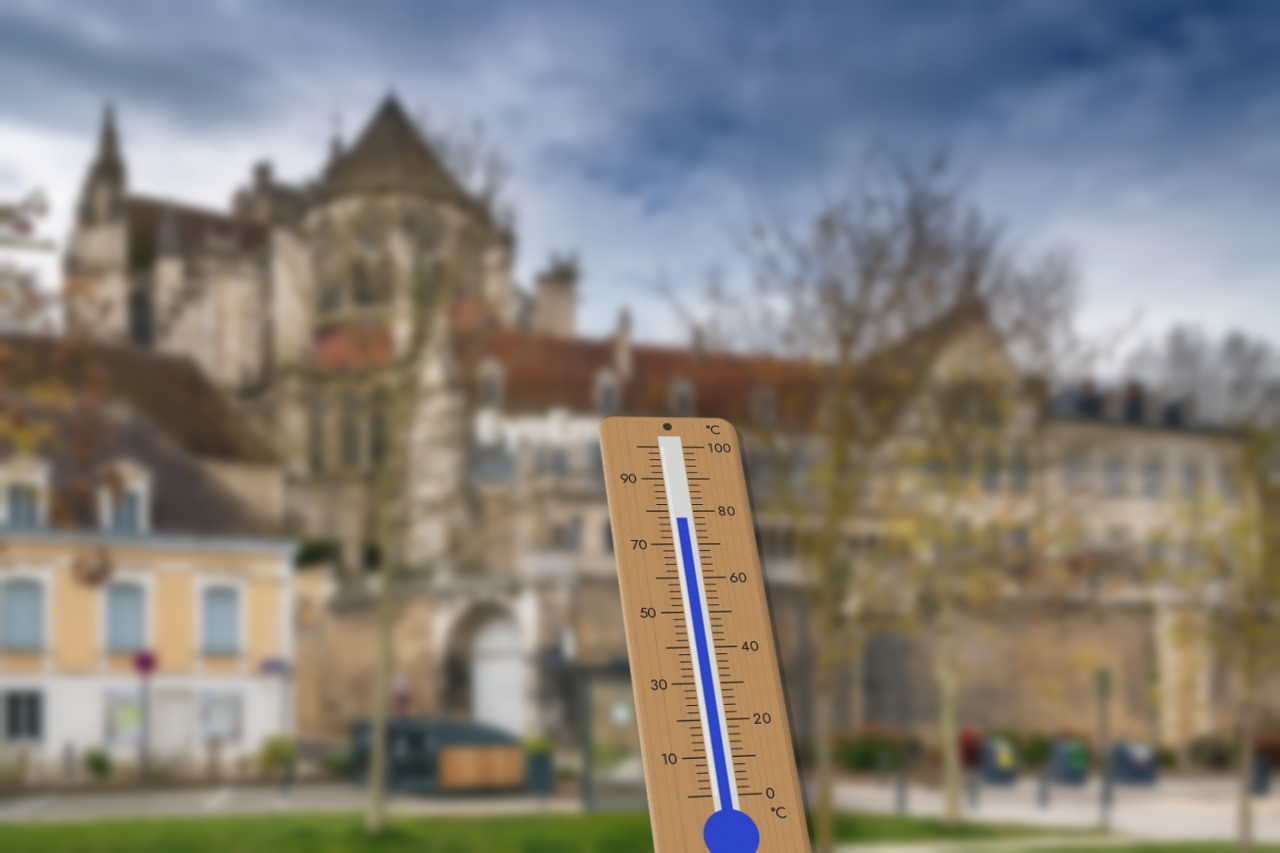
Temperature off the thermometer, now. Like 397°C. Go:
78°C
